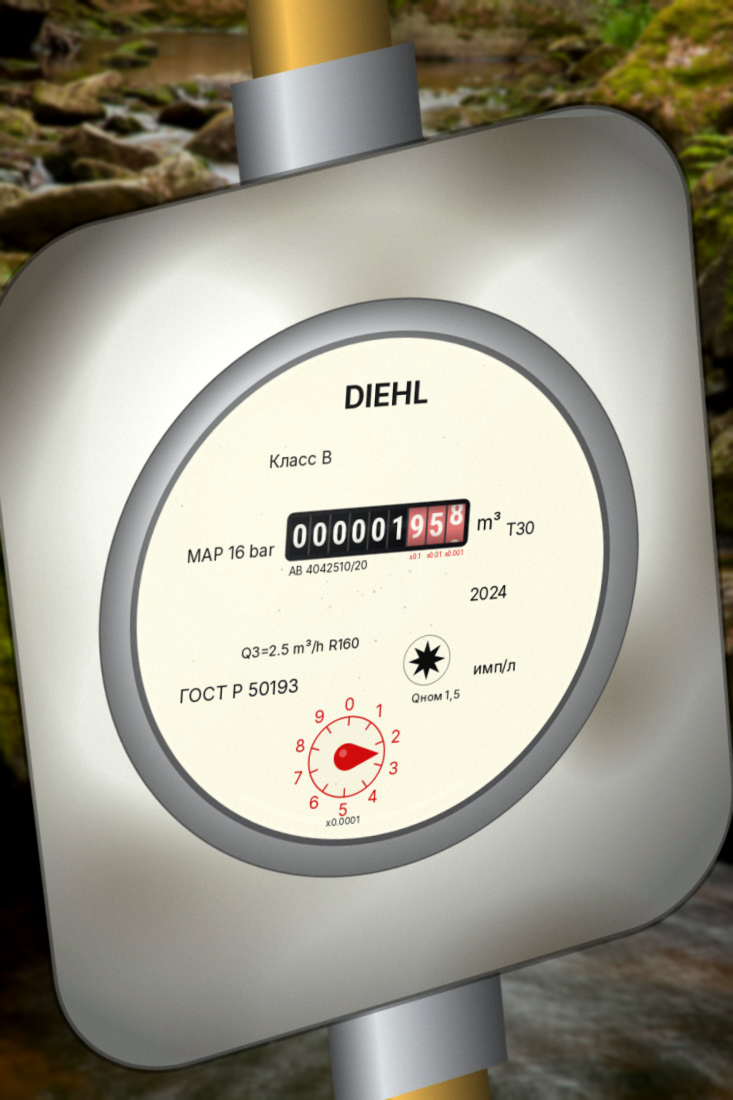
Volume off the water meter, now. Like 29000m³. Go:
1.9582m³
